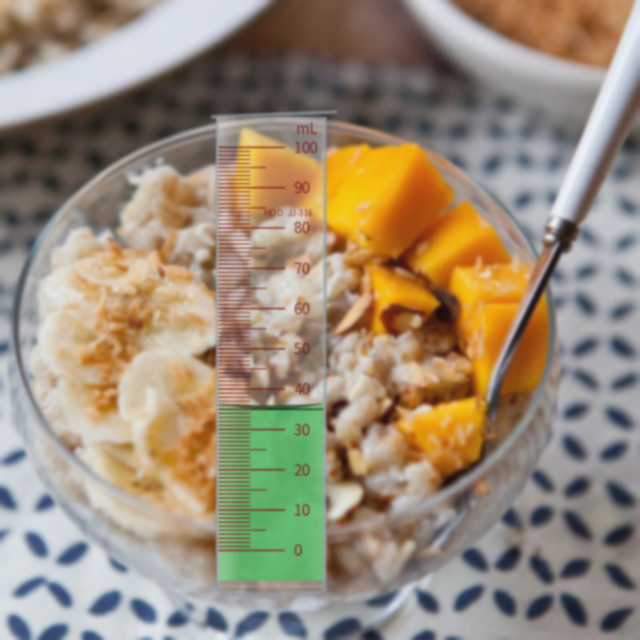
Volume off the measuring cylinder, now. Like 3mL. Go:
35mL
